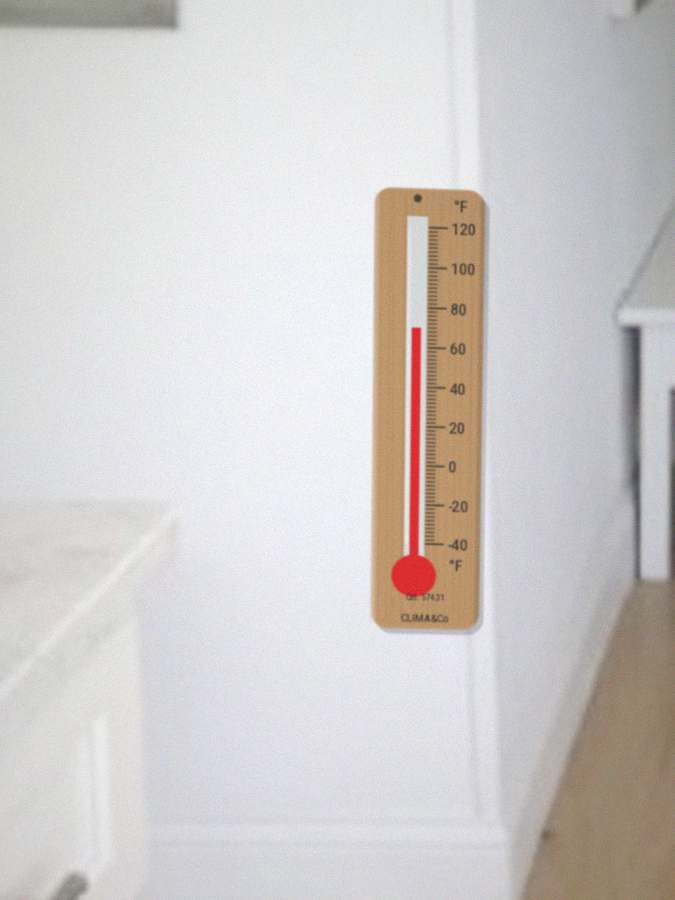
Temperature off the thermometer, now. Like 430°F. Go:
70°F
